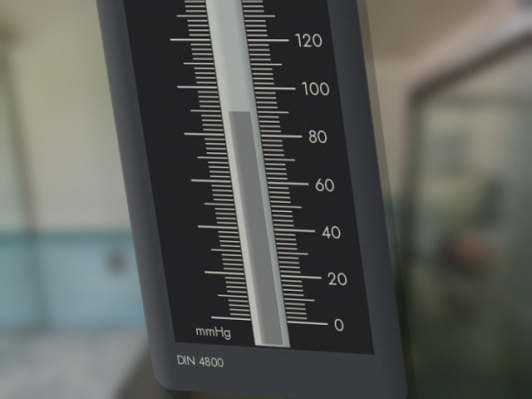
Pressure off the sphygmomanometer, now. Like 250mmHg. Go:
90mmHg
